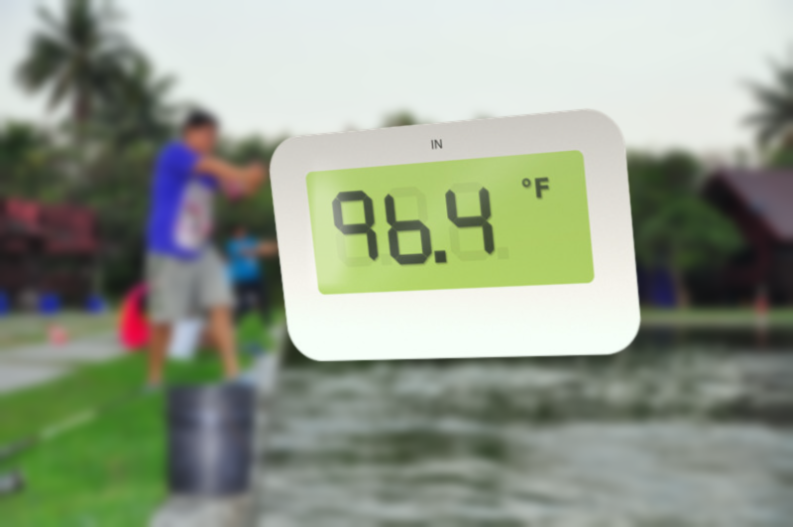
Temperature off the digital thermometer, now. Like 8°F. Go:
96.4°F
